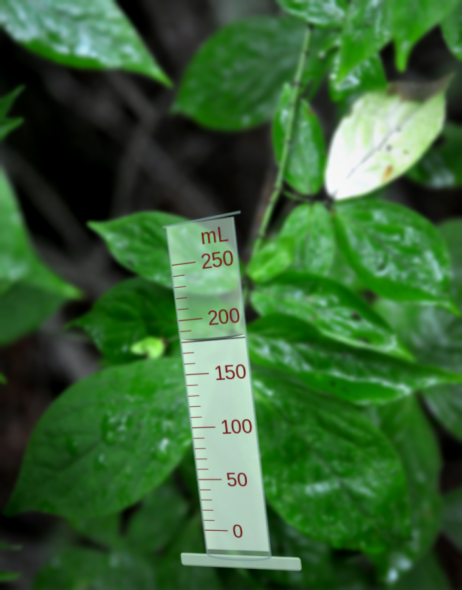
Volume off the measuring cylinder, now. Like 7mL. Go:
180mL
